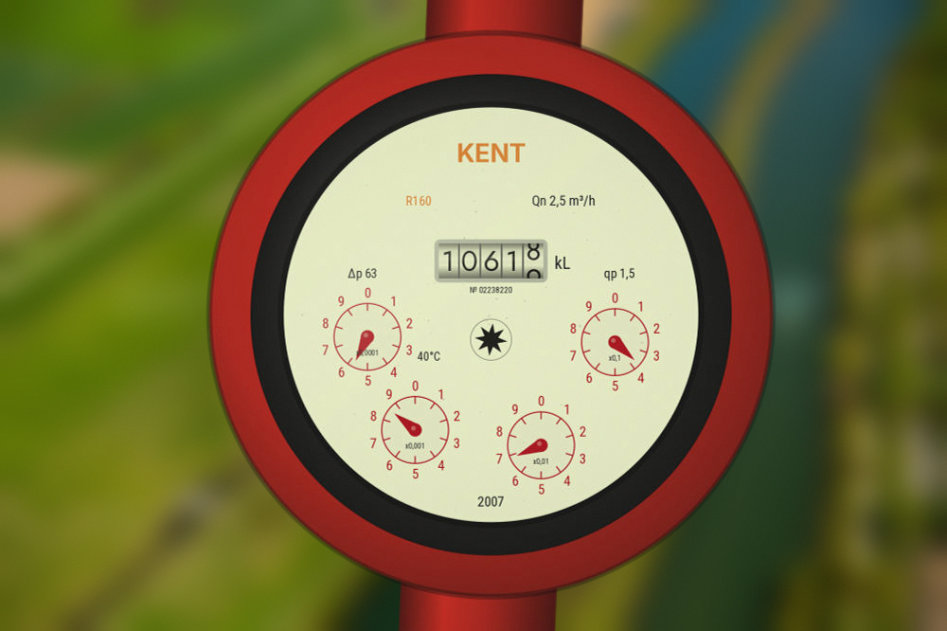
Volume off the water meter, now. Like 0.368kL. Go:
10618.3685kL
